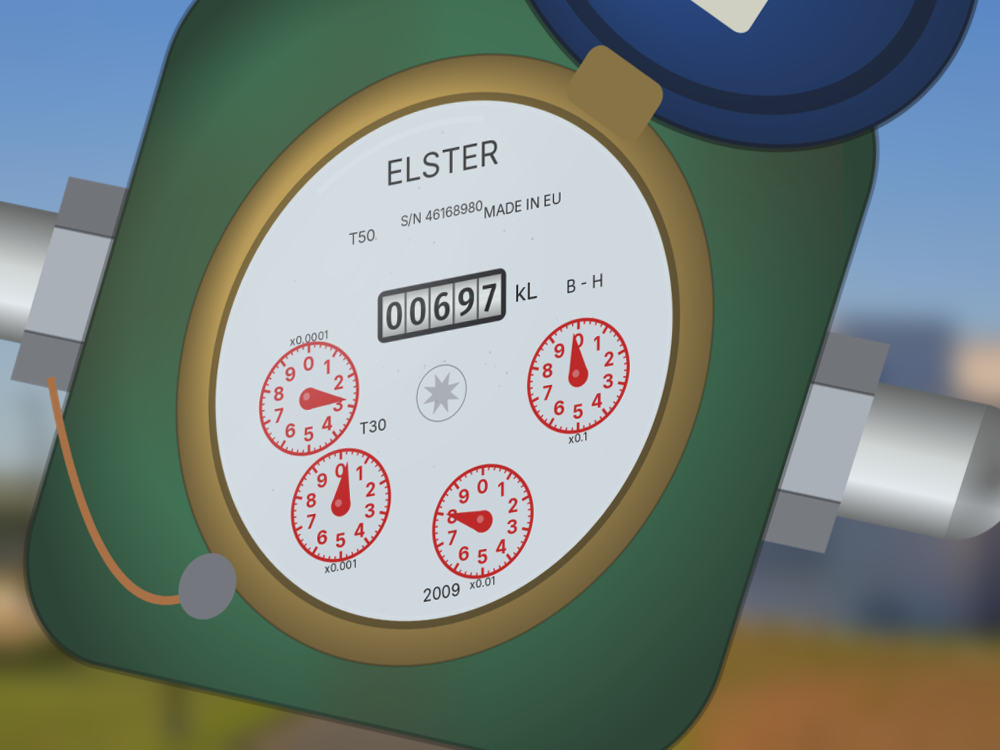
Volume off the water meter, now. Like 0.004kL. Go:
696.9802kL
